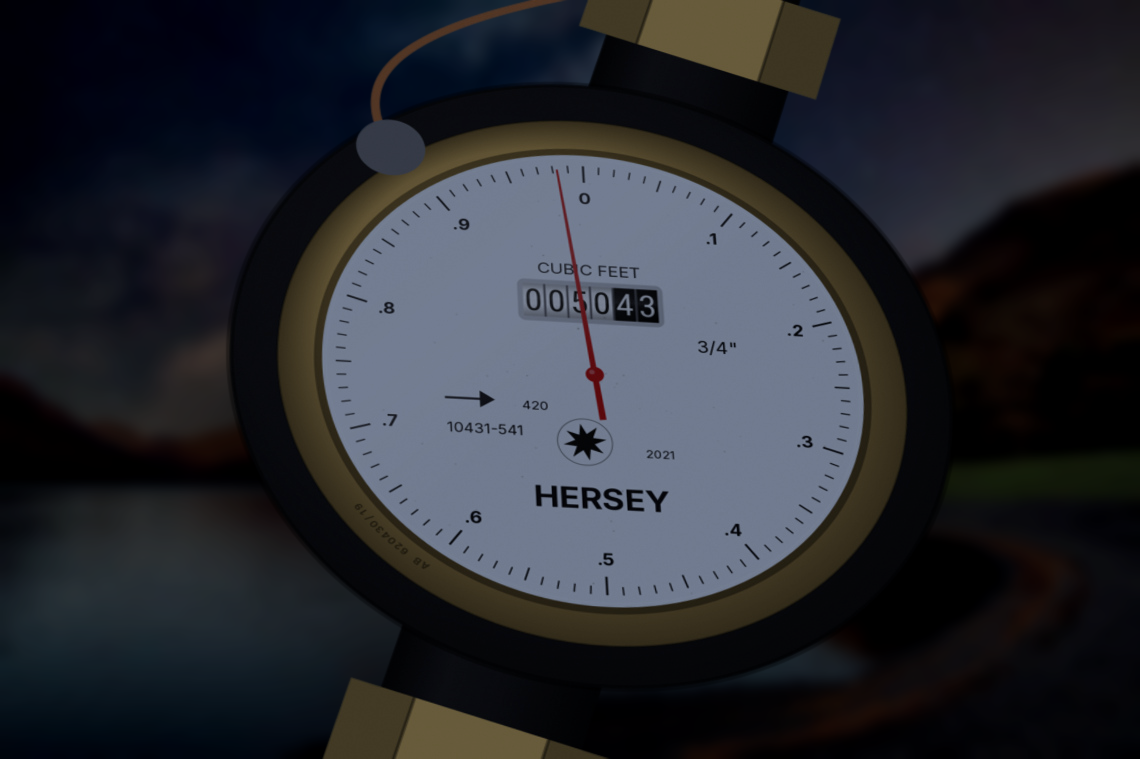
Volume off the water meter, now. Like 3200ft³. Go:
5042.98ft³
